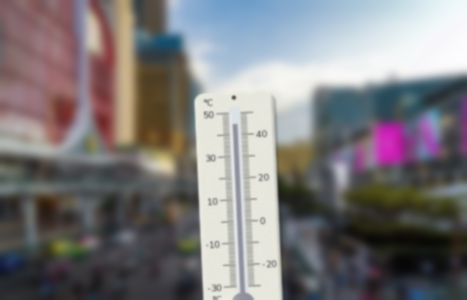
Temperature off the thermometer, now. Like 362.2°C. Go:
45°C
